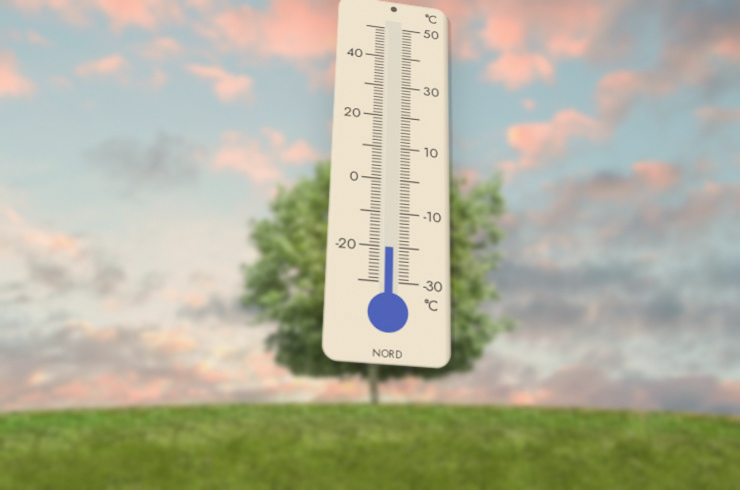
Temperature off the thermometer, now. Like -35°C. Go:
-20°C
